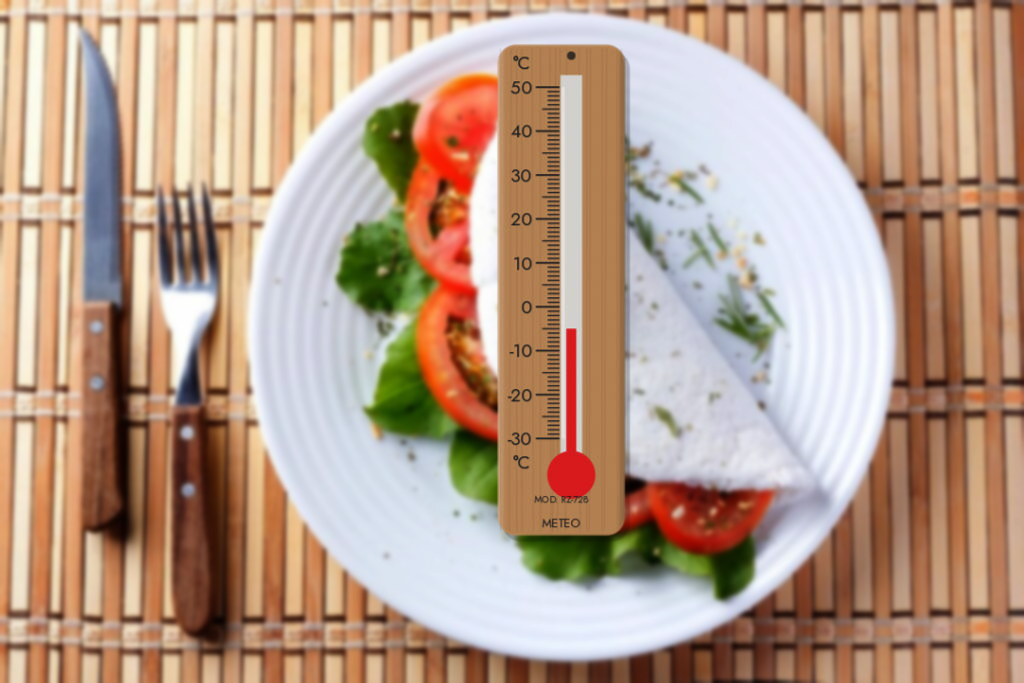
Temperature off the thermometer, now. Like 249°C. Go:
-5°C
